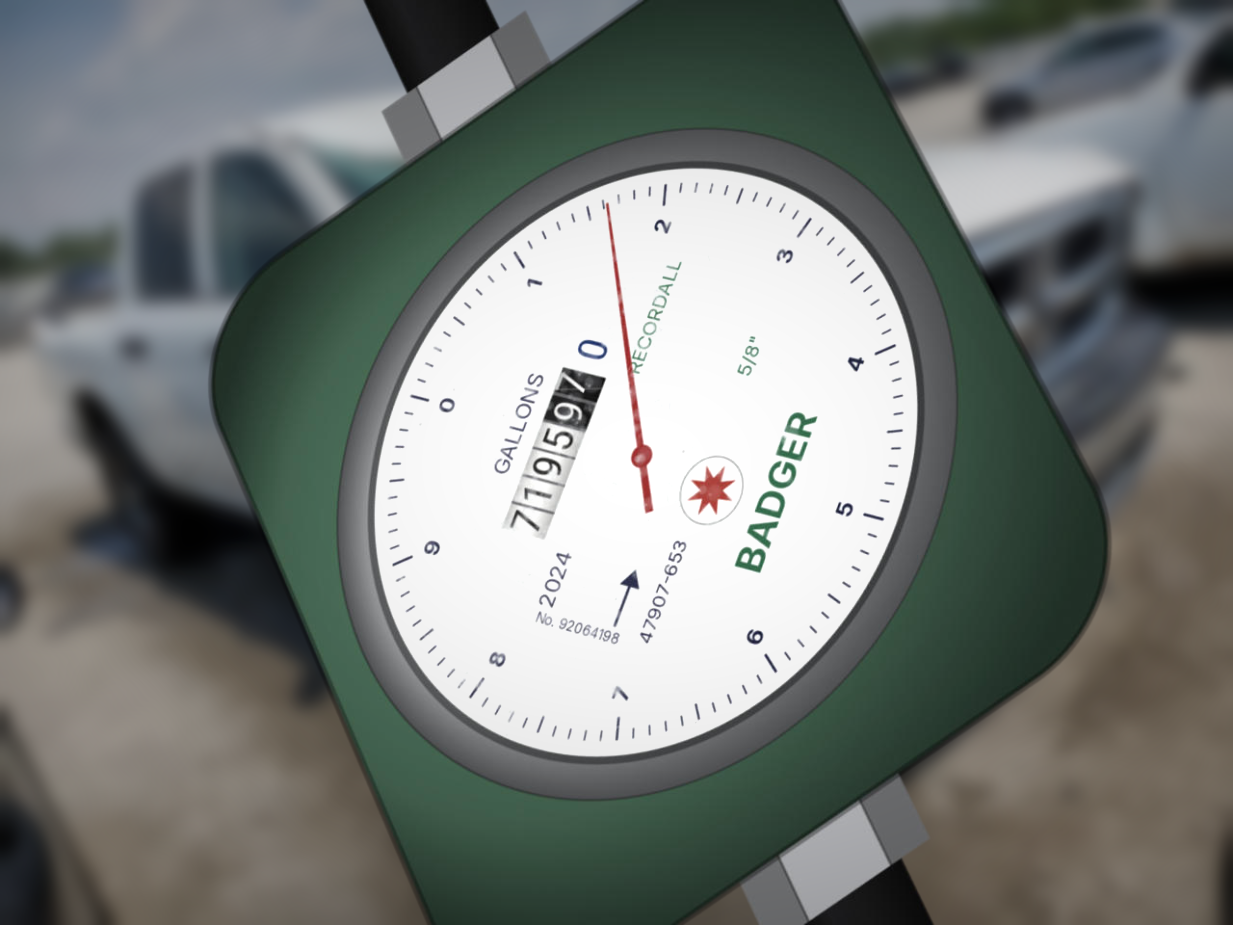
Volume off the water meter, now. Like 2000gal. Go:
7195971.6gal
